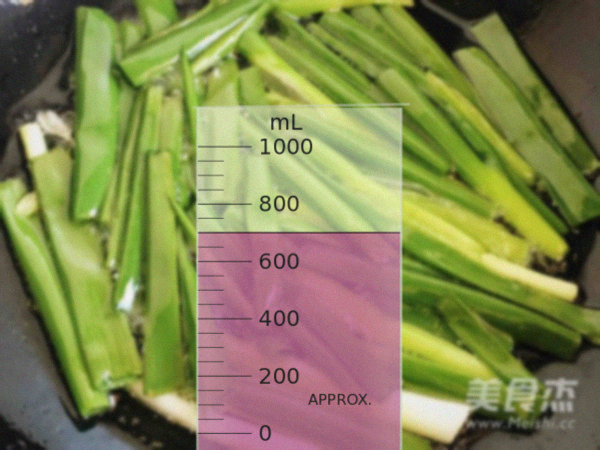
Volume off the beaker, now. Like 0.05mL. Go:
700mL
